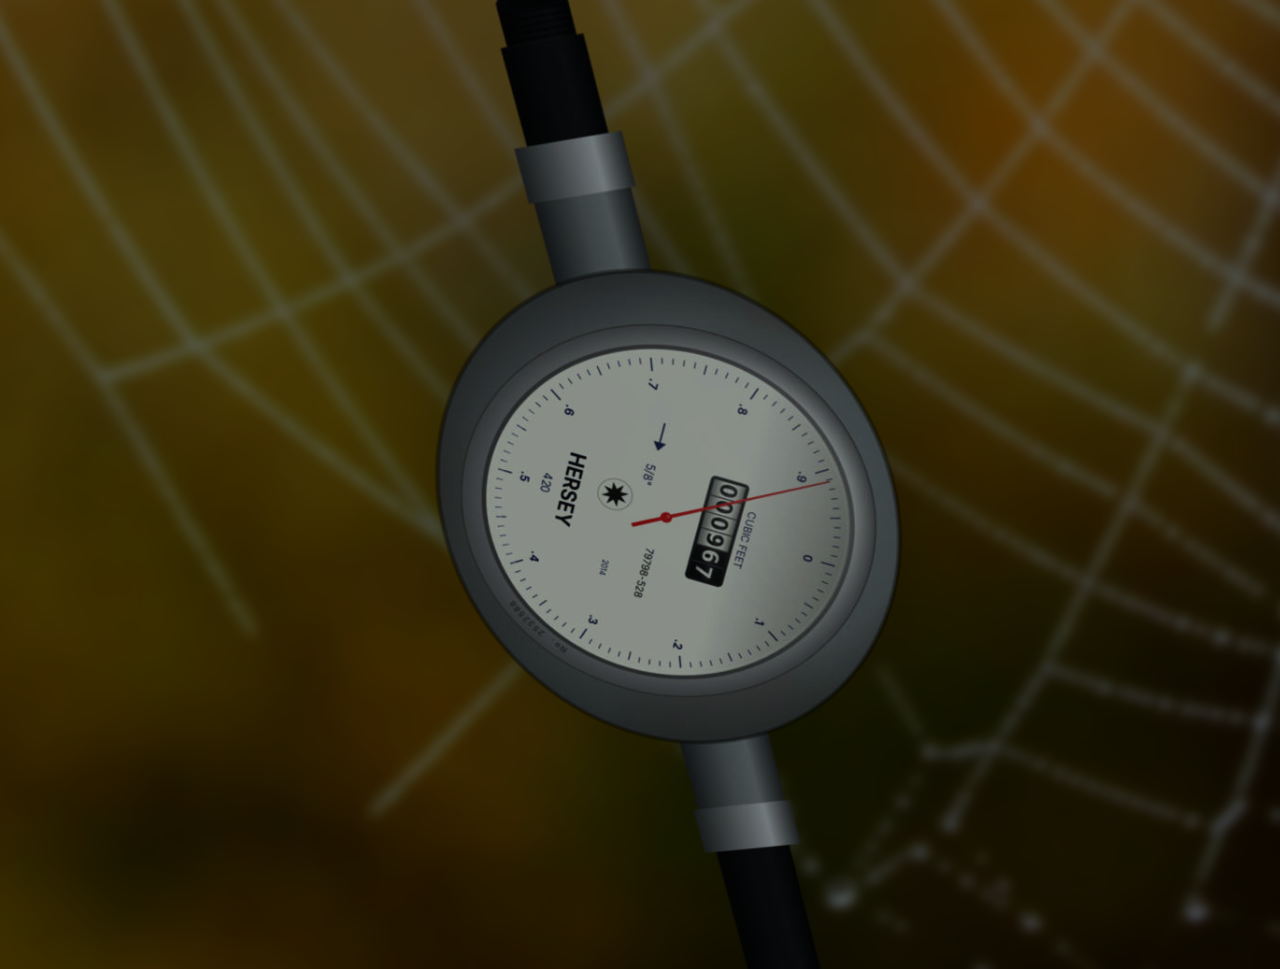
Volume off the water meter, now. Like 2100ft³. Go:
966.91ft³
